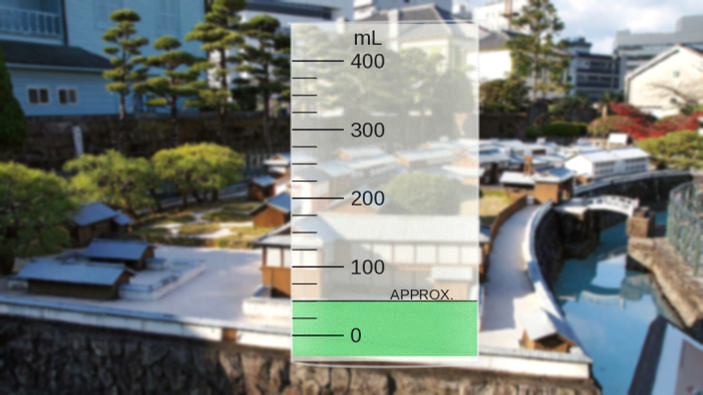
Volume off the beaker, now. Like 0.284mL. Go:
50mL
